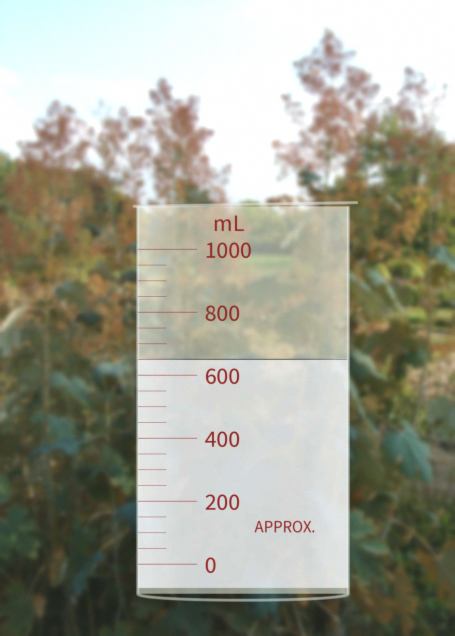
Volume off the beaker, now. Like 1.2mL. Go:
650mL
